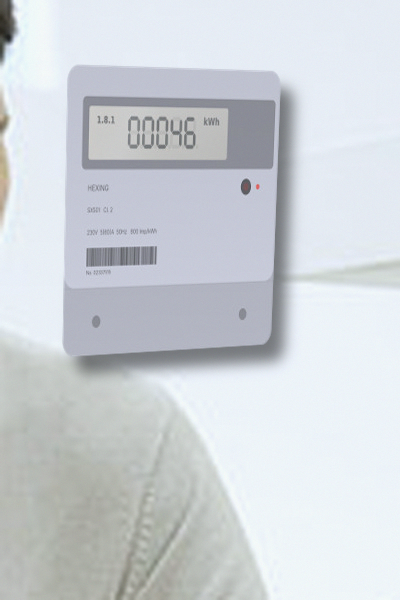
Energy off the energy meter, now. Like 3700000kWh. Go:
46kWh
